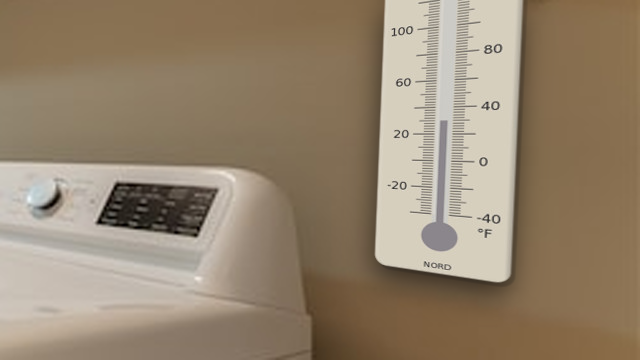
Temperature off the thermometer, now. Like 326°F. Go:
30°F
